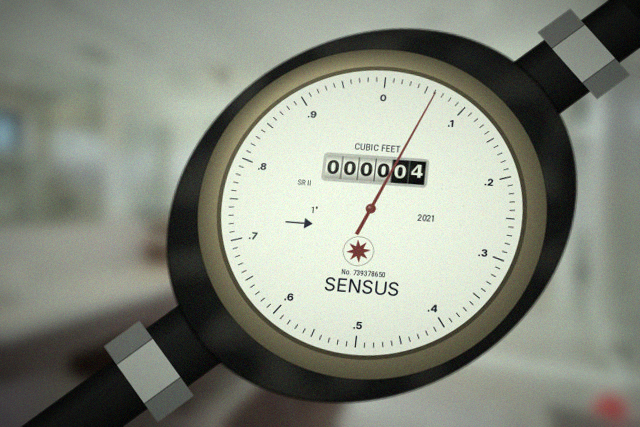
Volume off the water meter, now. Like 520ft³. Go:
4.06ft³
